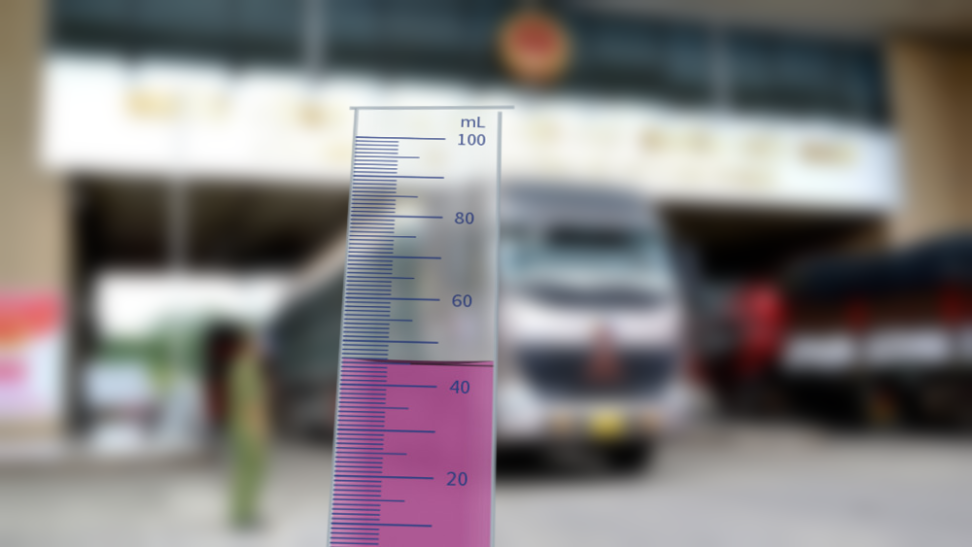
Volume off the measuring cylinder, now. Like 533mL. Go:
45mL
